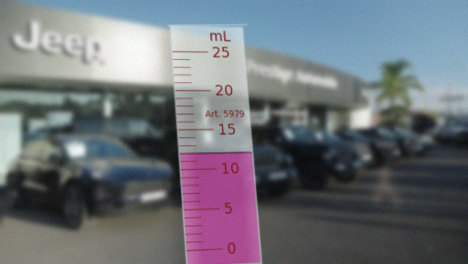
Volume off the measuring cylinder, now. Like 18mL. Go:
12mL
